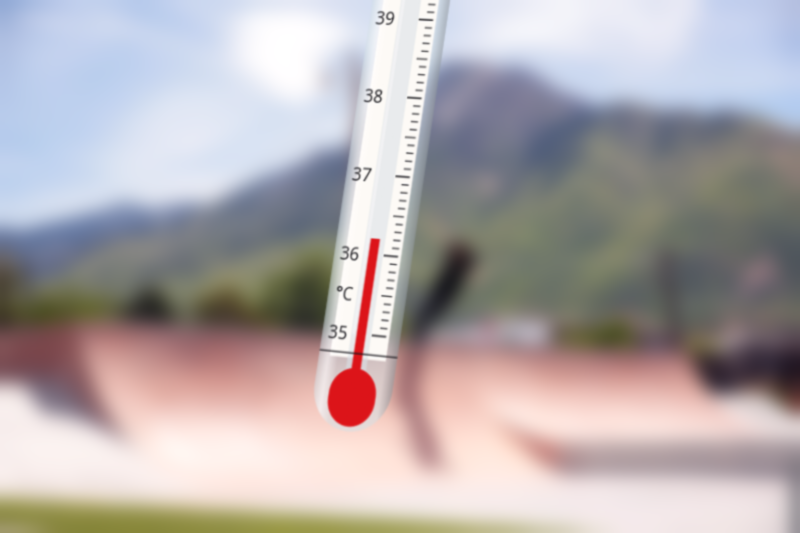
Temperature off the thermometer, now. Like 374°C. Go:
36.2°C
